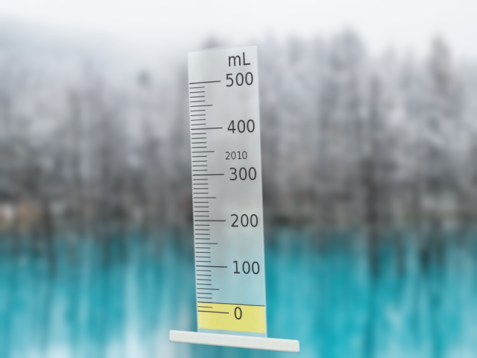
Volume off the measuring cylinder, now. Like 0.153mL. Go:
20mL
